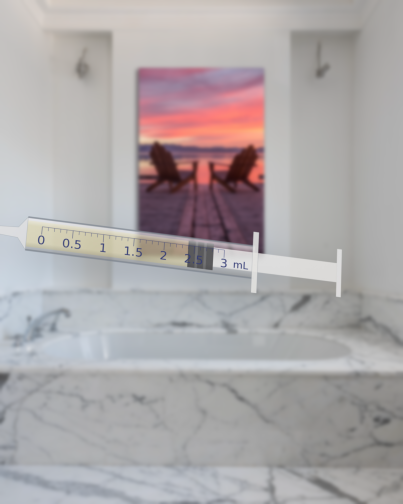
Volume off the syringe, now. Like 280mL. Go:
2.4mL
